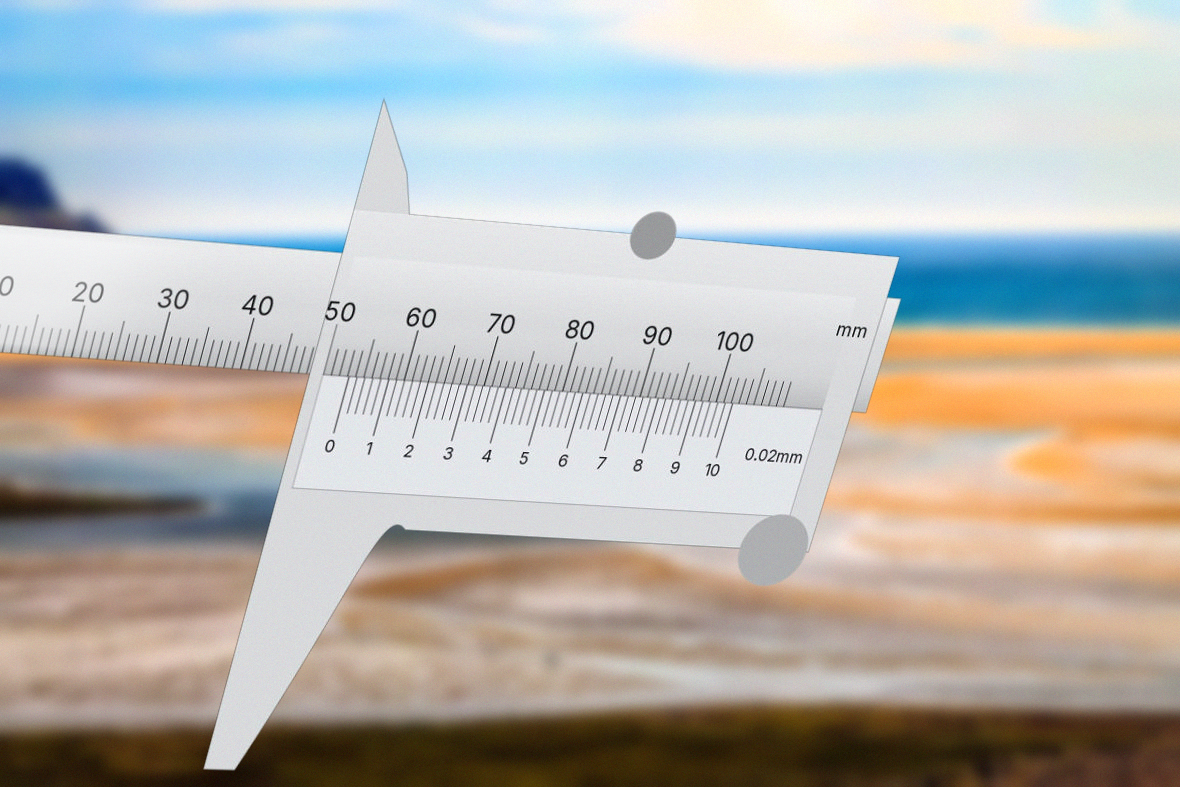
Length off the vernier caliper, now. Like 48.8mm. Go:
53.2mm
